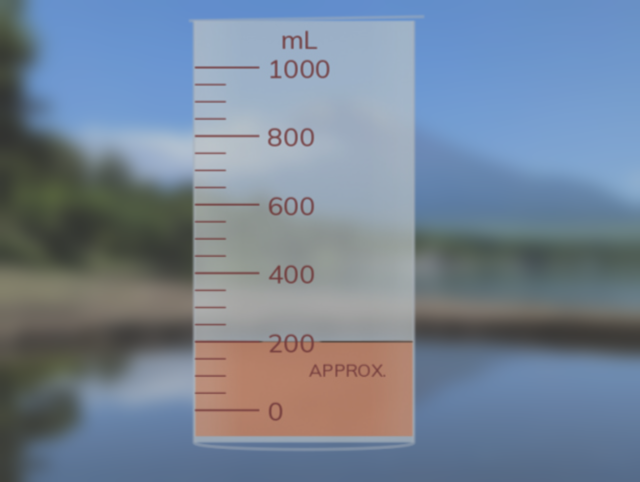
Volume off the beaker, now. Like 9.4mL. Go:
200mL
